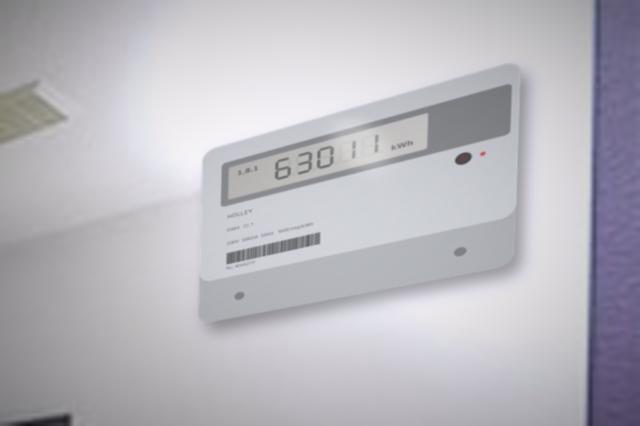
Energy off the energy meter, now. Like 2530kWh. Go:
63011kWh
